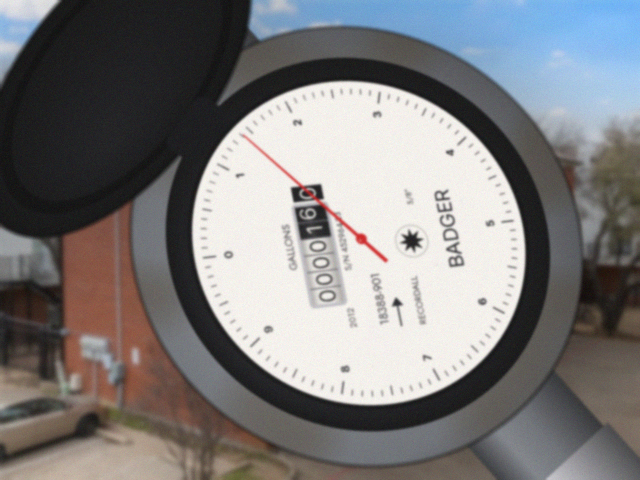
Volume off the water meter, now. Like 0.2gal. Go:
161.4gal
